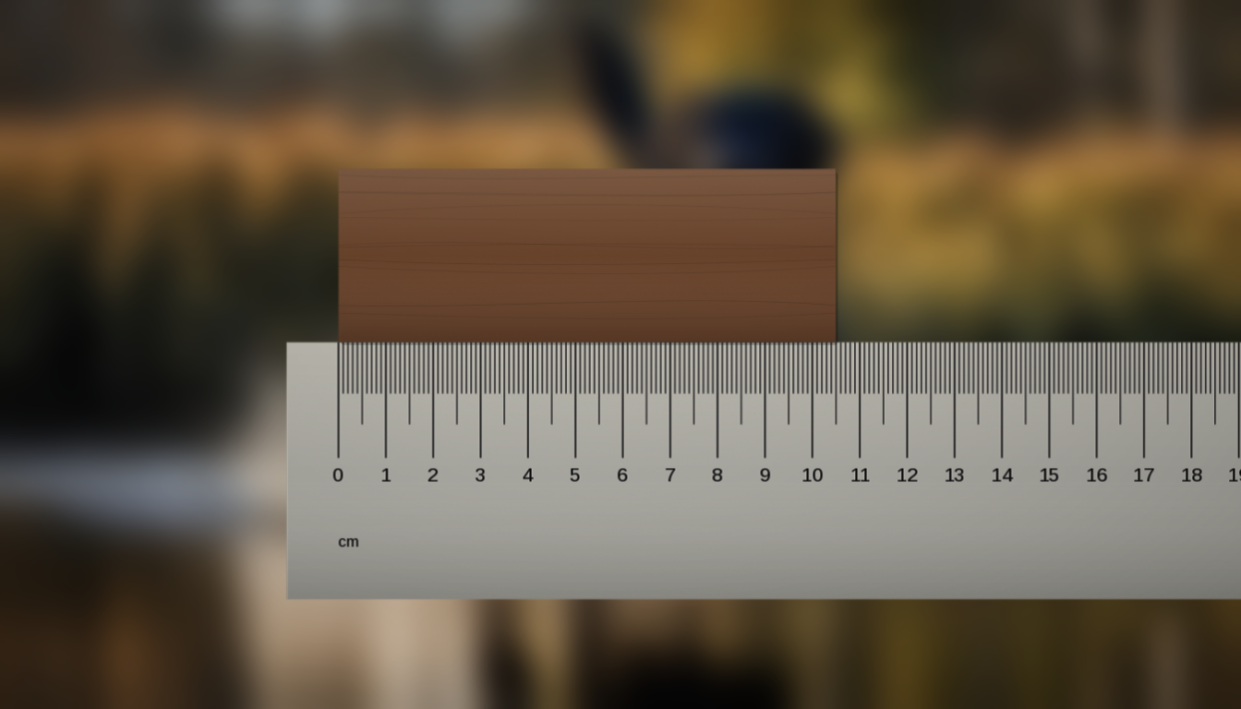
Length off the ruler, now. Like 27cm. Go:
10.5cm
